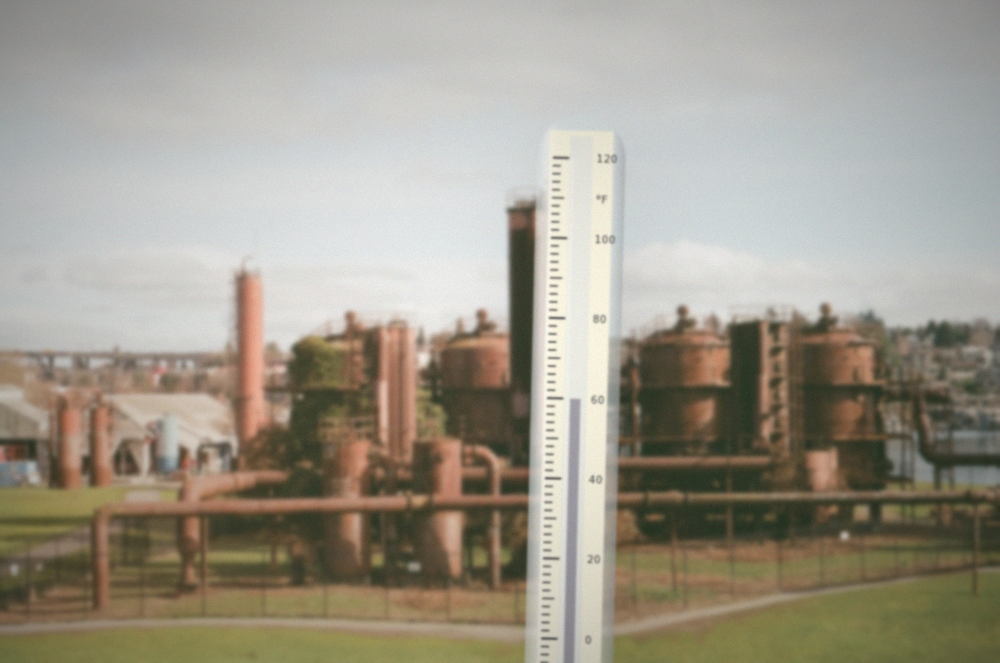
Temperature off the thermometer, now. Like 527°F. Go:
60°F
